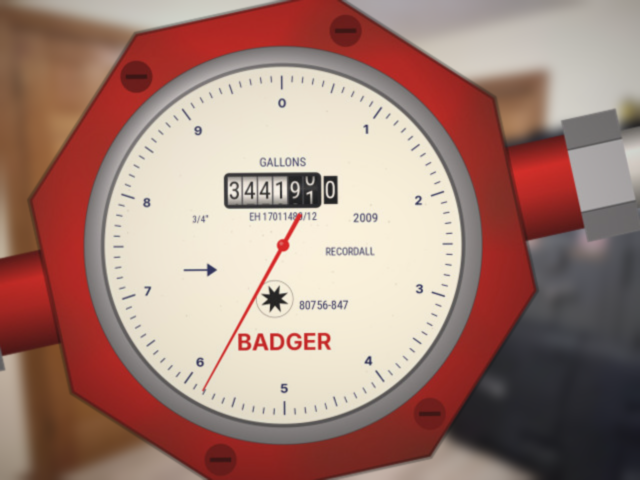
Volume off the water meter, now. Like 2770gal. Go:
3441905.8gal
